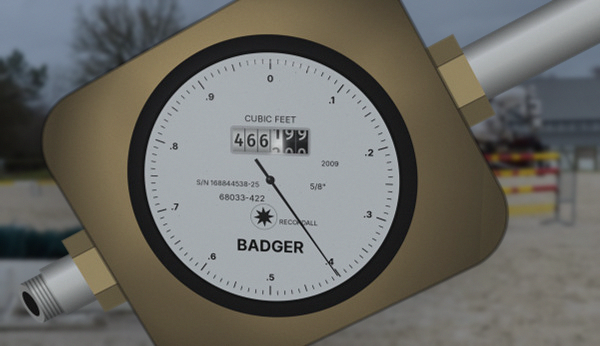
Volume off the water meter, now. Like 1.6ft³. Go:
466199.40ft³
